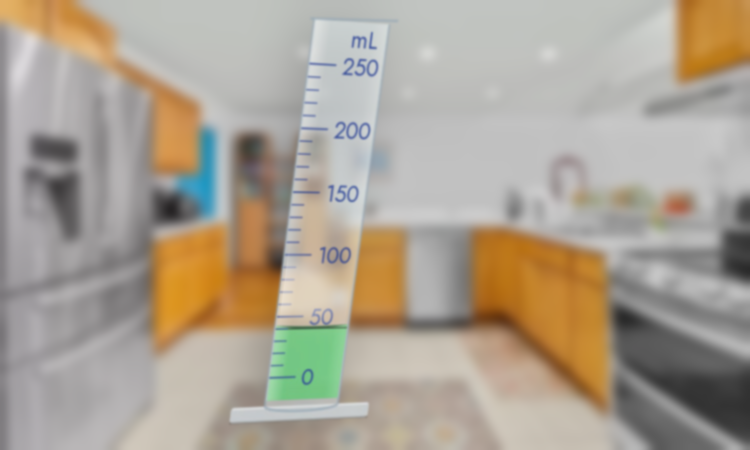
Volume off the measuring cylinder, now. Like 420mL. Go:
40mL
